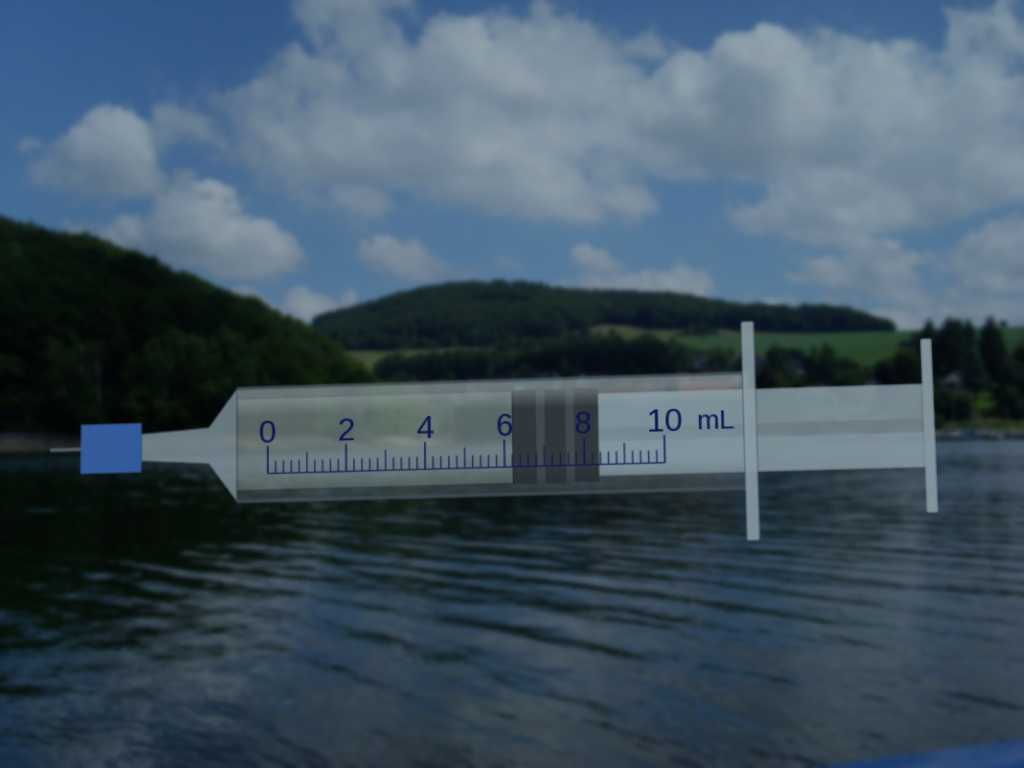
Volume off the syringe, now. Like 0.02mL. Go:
6.2mL
